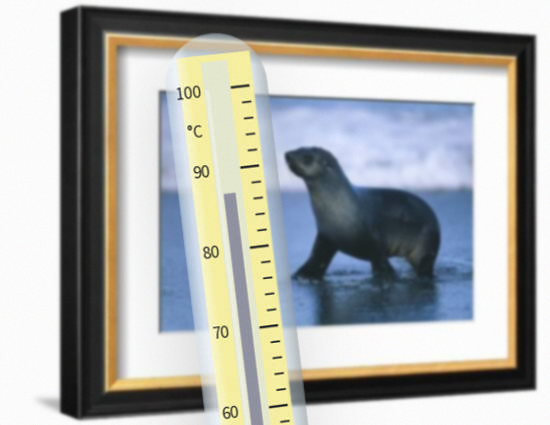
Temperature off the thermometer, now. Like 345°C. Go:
87°C
